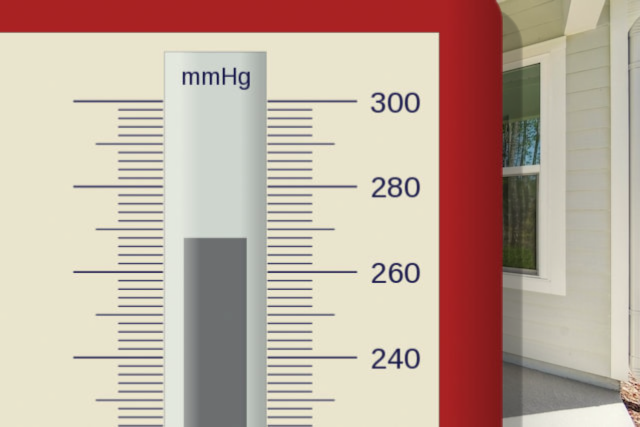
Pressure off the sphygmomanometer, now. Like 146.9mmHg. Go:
268mmHg
